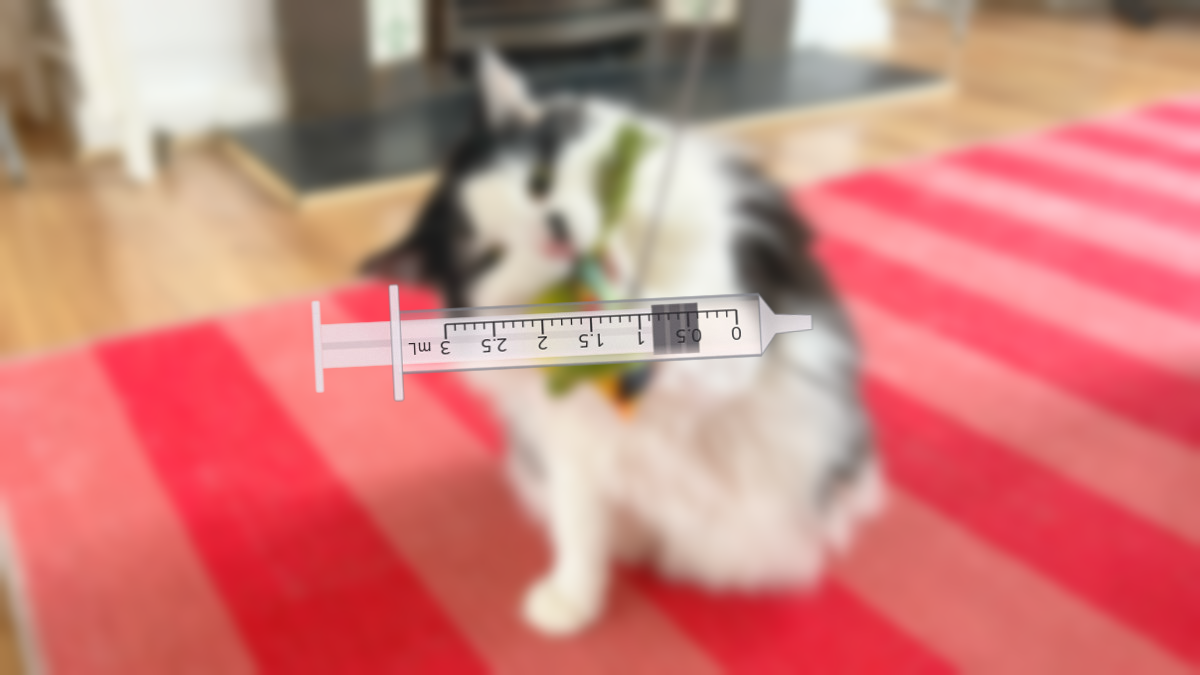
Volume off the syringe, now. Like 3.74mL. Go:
0.4mL
